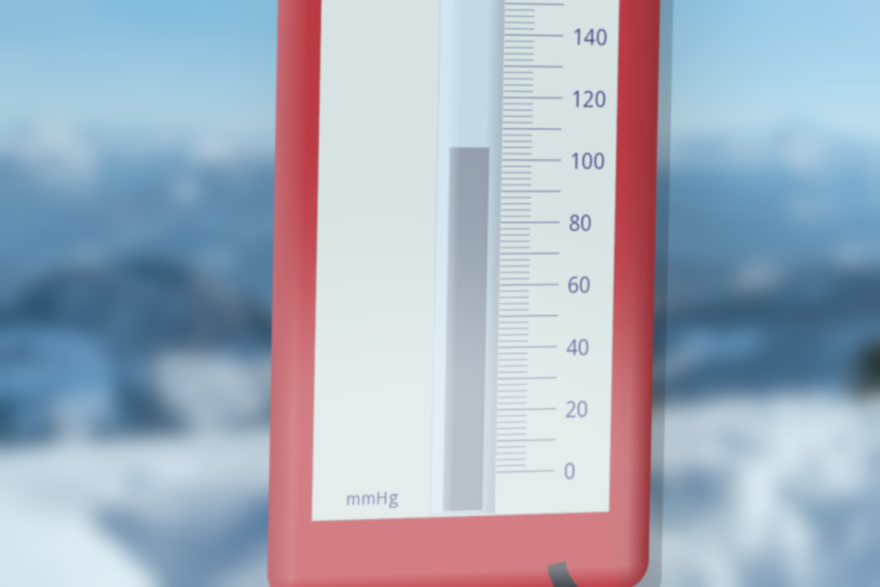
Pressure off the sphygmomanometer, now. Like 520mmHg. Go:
104mmHg
